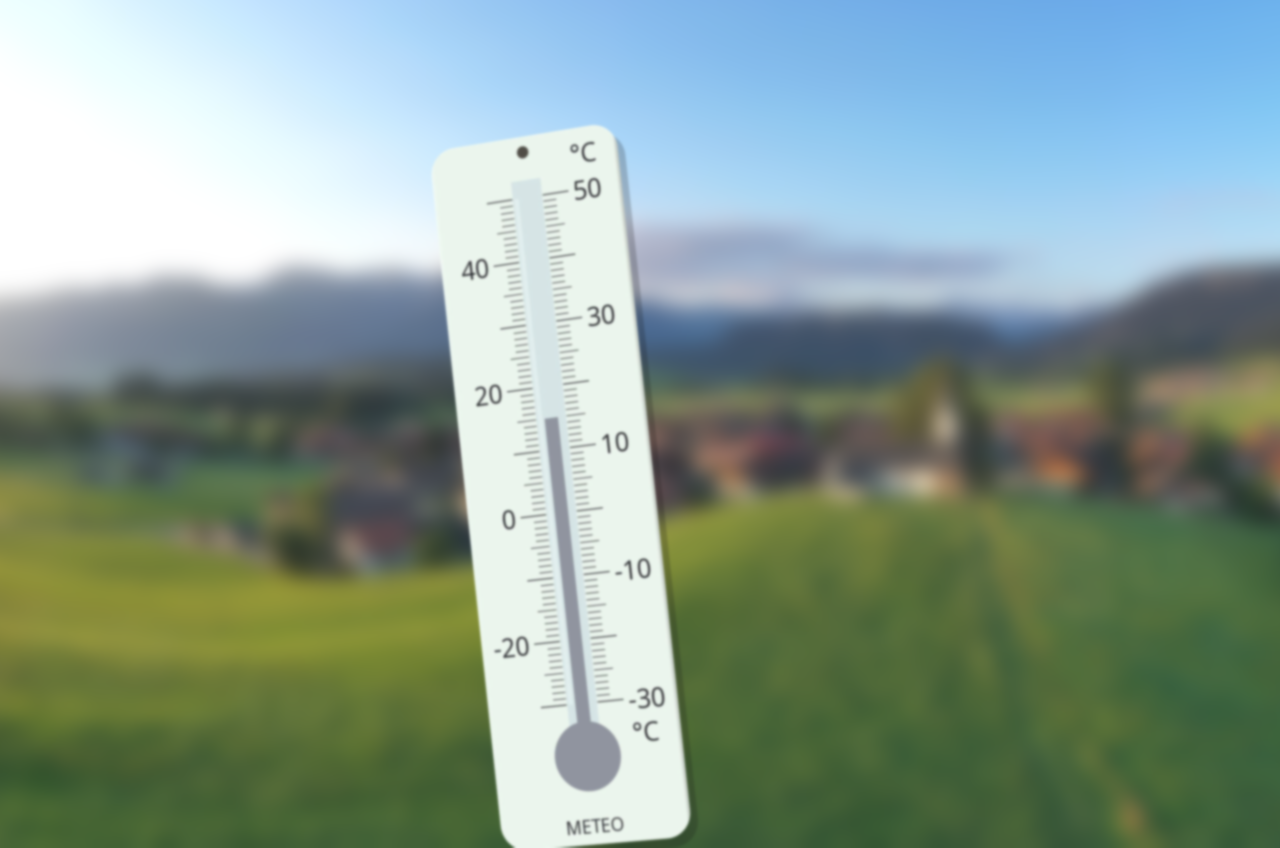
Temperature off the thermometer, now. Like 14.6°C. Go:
15°C
